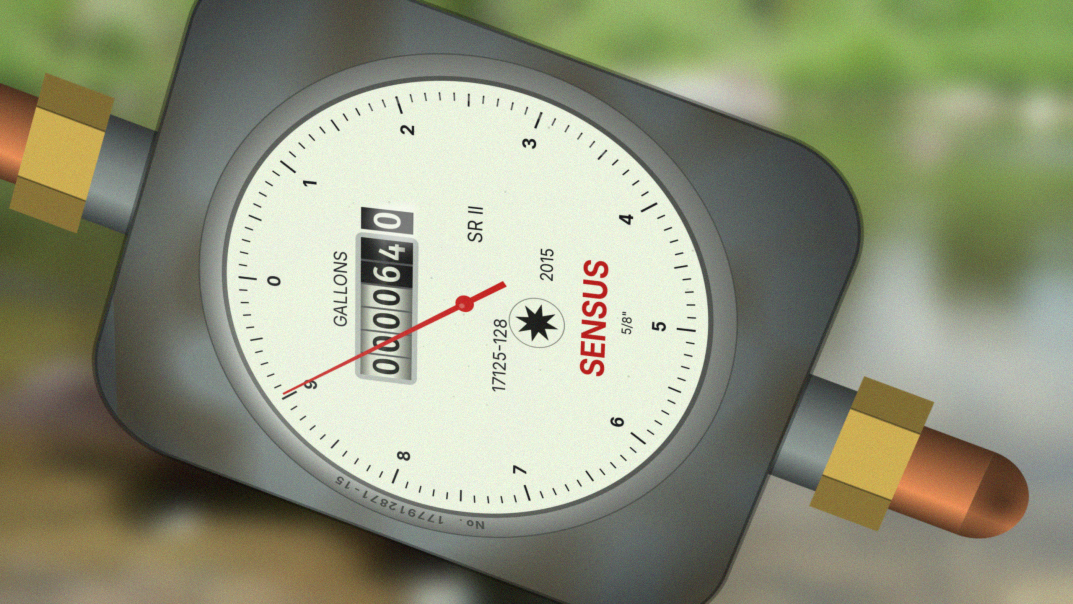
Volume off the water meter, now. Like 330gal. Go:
639.0gal
